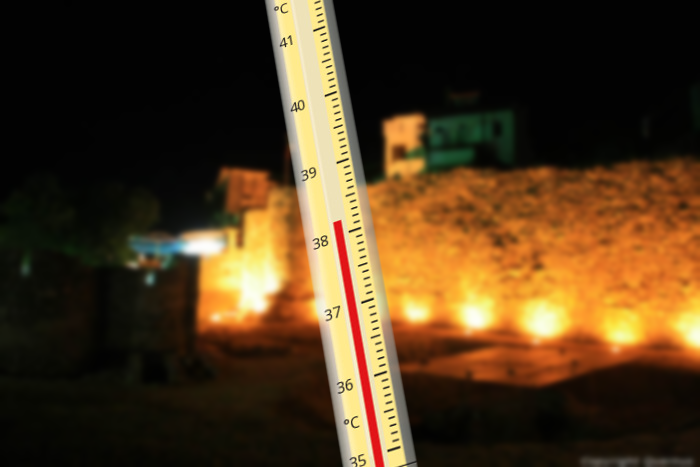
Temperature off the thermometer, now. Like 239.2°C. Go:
38.2°C
